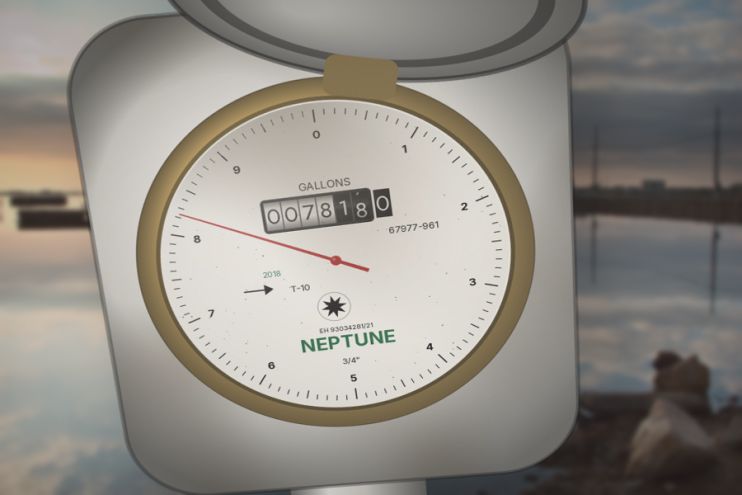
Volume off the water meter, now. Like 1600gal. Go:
78178.2gal
